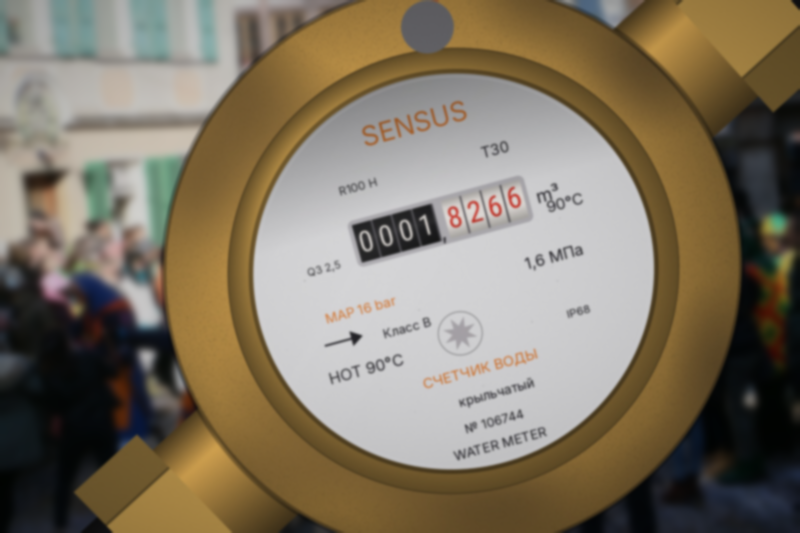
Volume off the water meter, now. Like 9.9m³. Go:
1.8266m³
